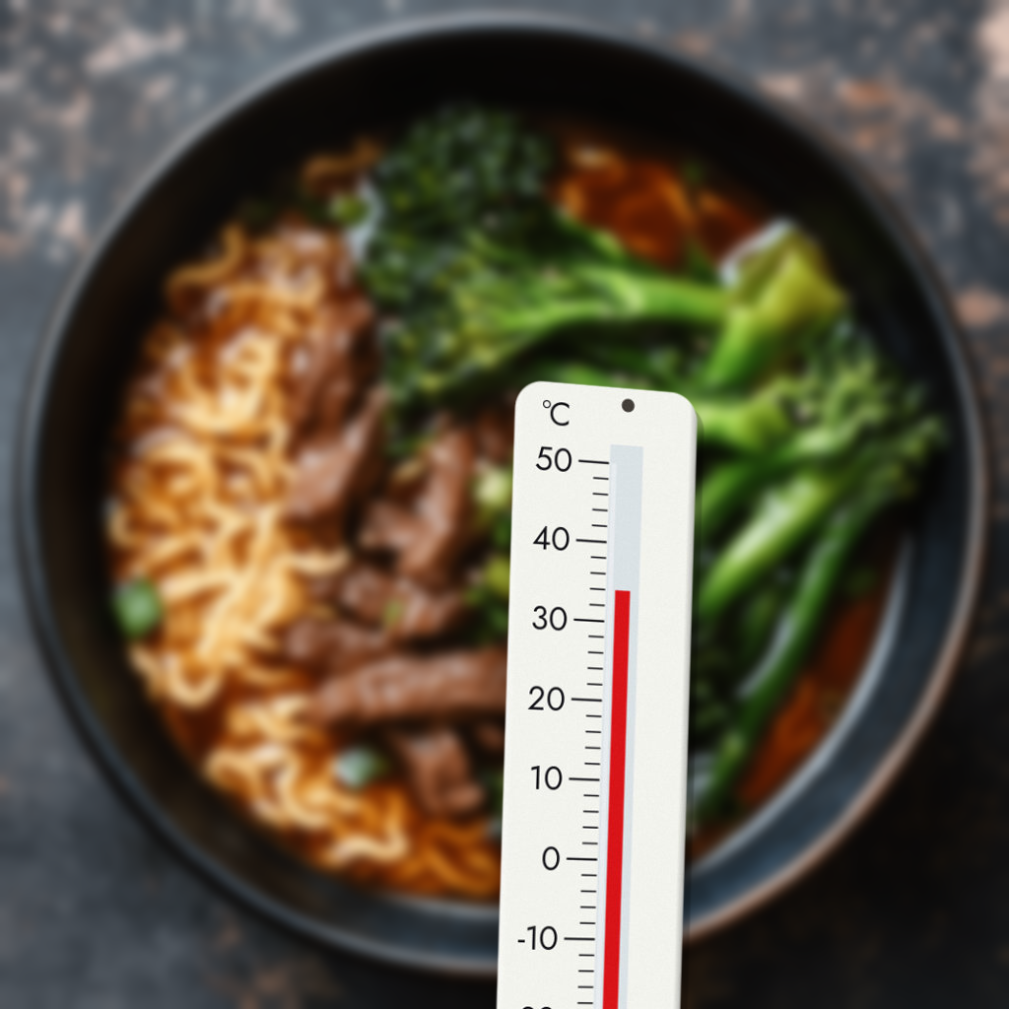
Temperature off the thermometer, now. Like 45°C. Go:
34°C
